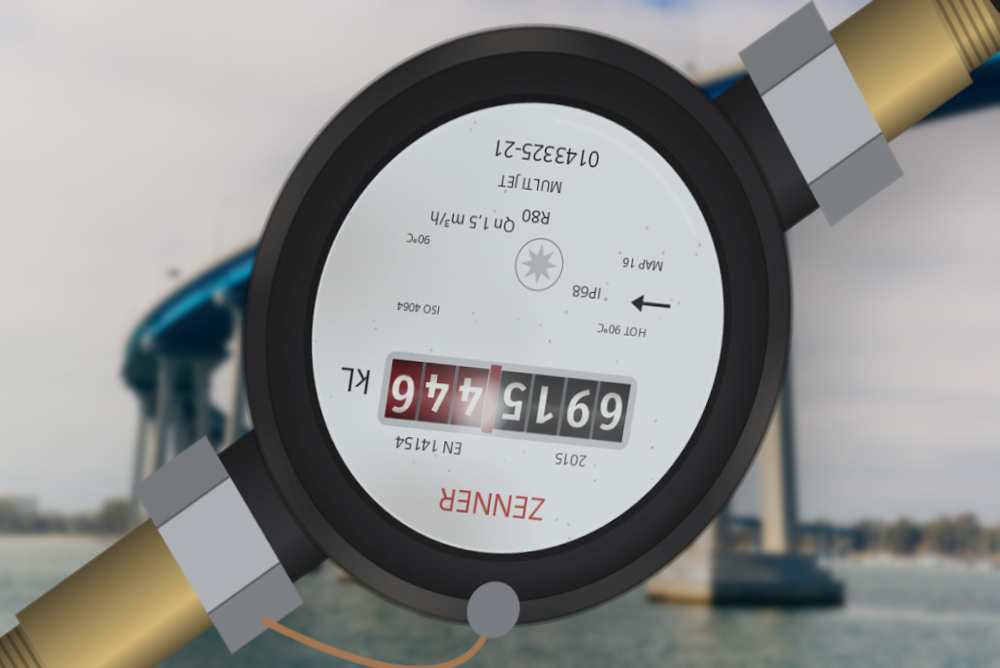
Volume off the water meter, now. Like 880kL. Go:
6915.446kL
